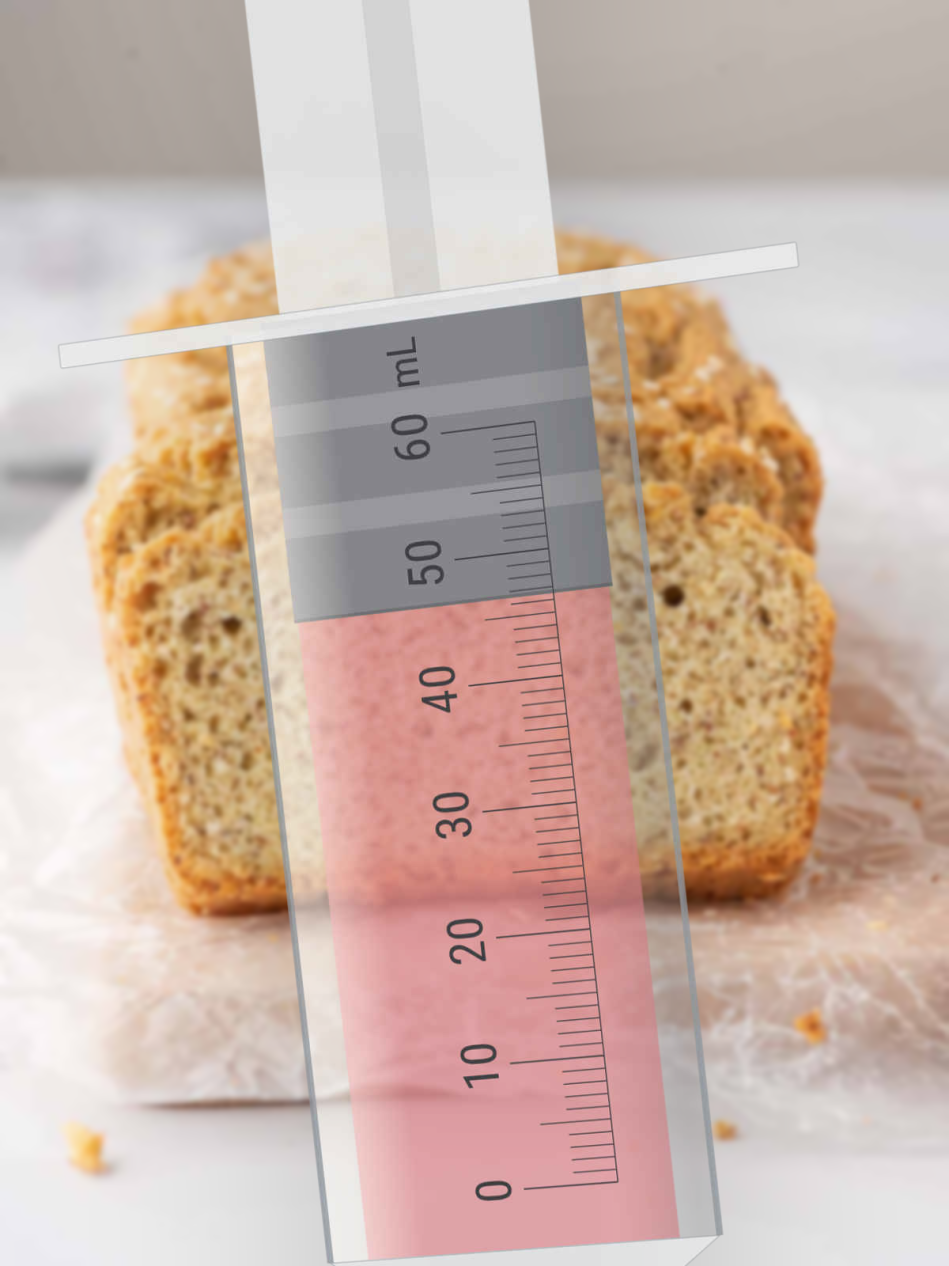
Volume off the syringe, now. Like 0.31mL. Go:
46.5mL
